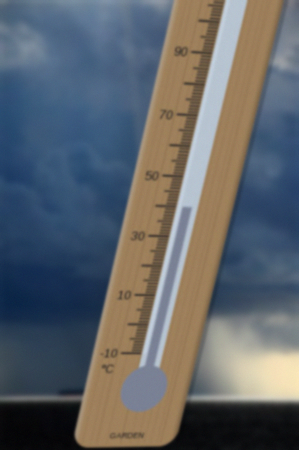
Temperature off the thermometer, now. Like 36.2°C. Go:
40°C
